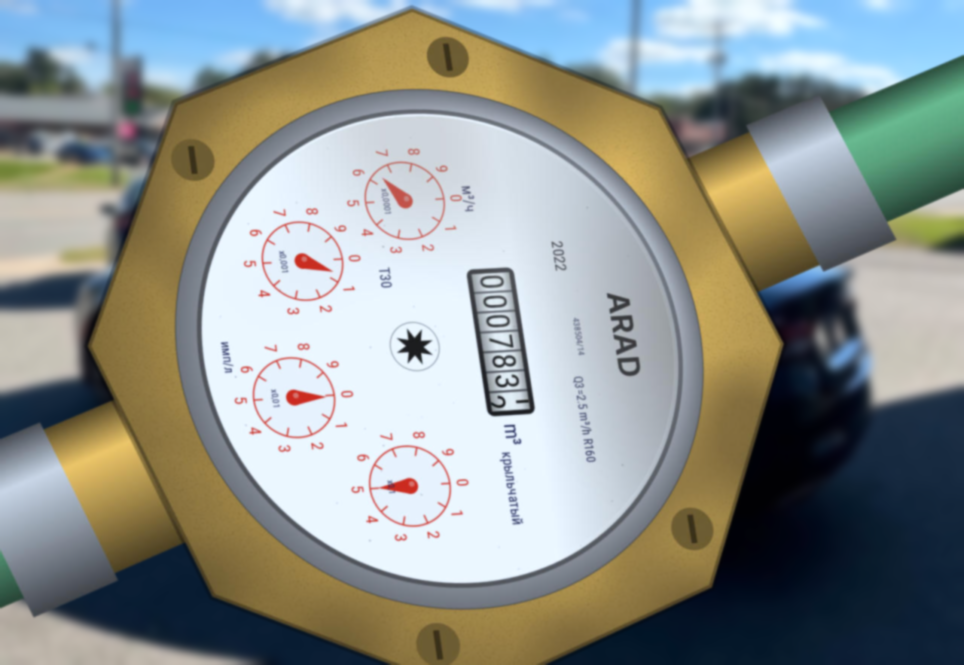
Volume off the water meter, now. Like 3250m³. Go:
7831.5006m³
